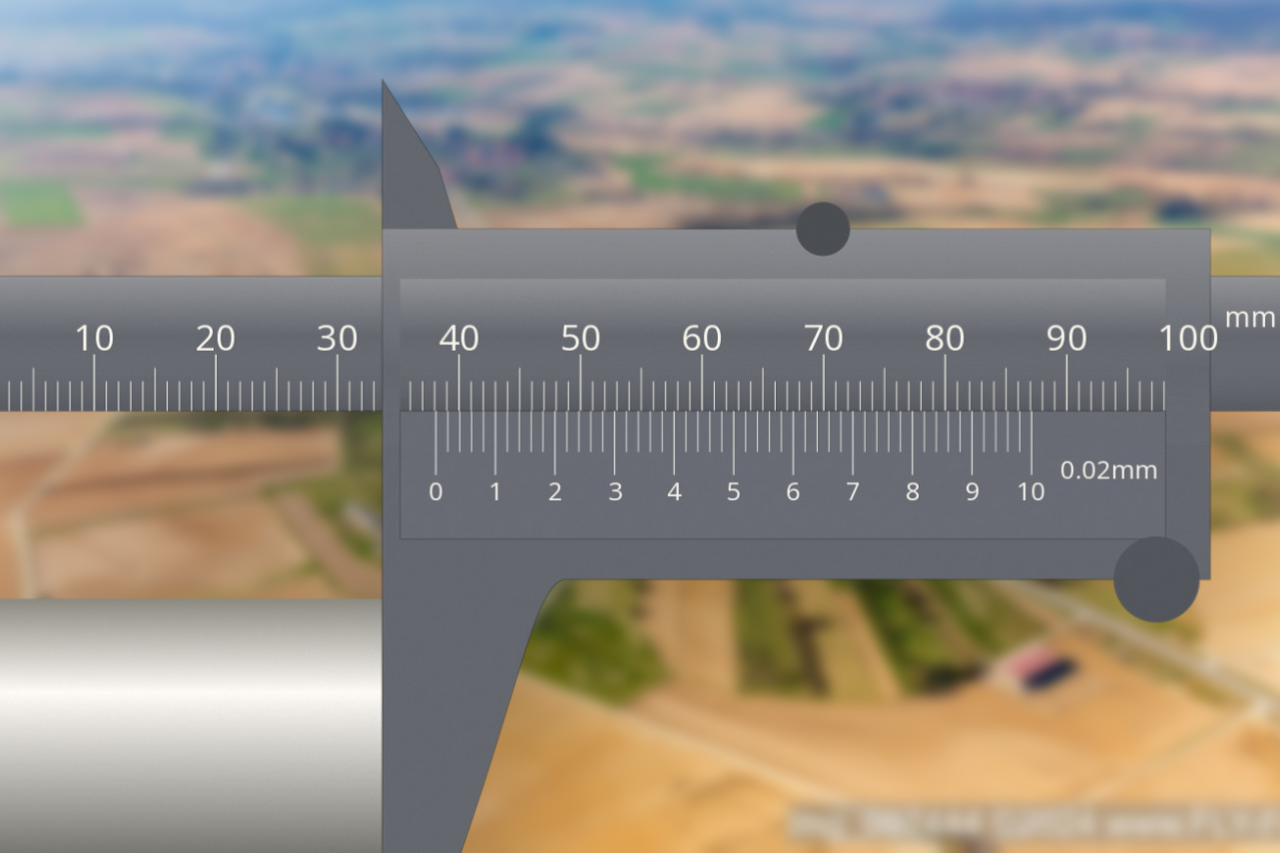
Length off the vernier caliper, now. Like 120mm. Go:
38.1mm
